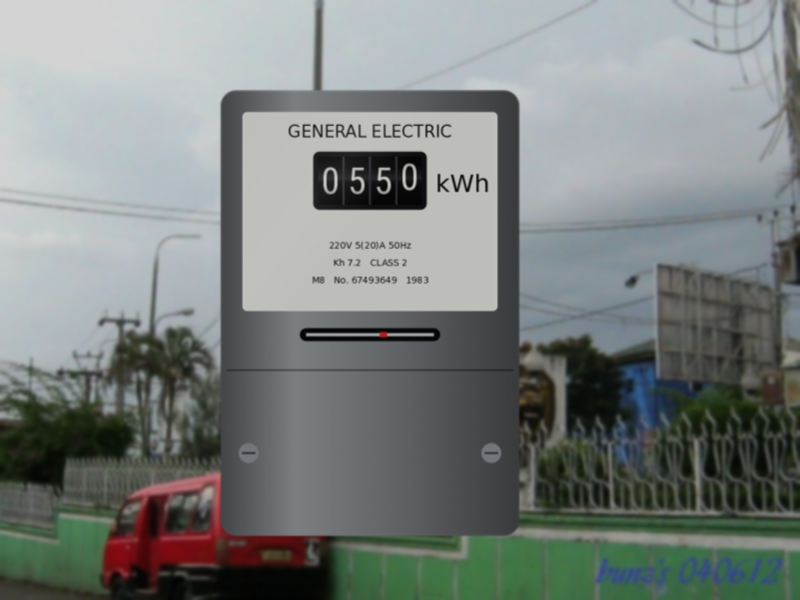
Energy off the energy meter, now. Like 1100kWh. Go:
550kWh
